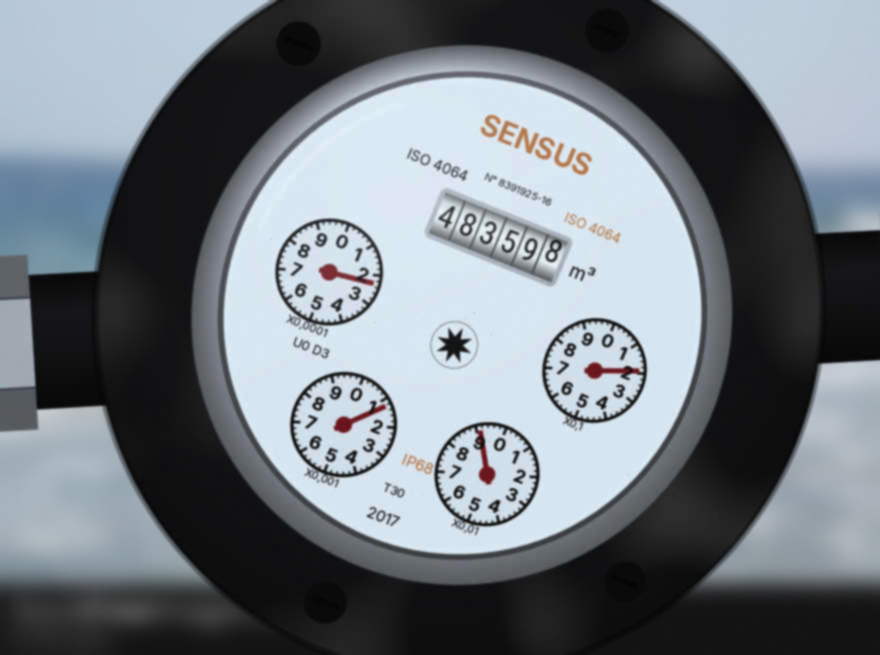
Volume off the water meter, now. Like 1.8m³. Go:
483598.1912m³
